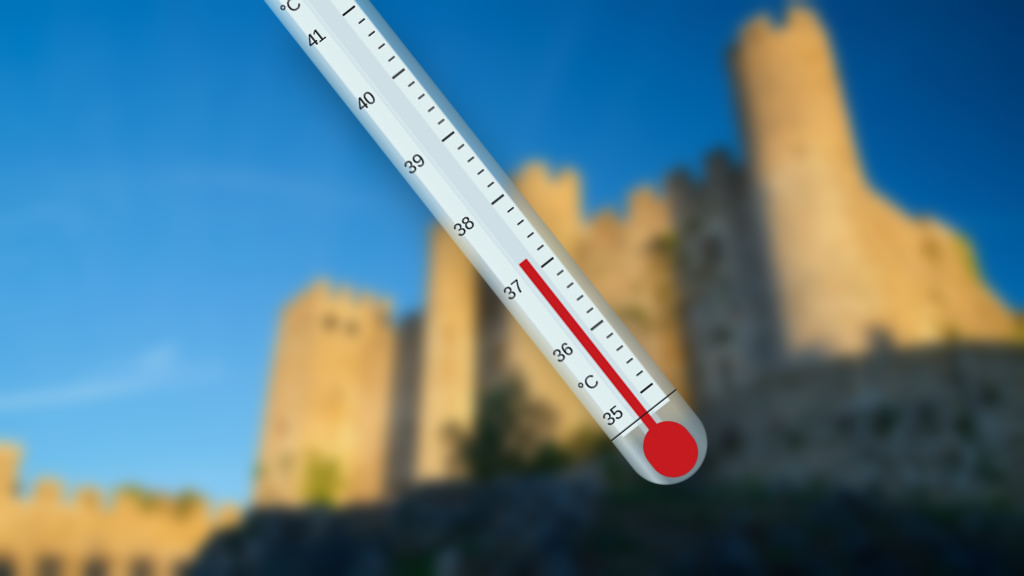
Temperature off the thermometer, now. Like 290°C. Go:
37.2°C
